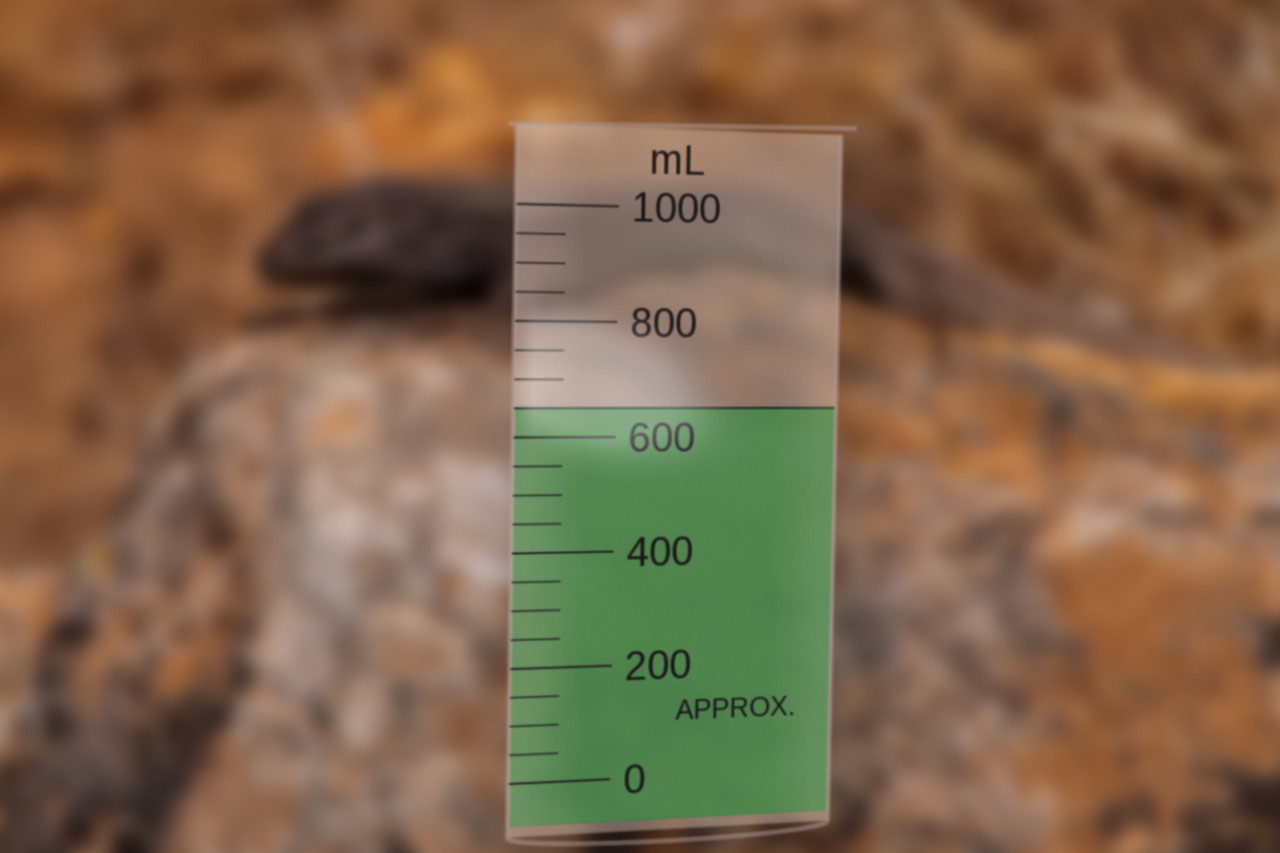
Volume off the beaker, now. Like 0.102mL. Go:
650mL
